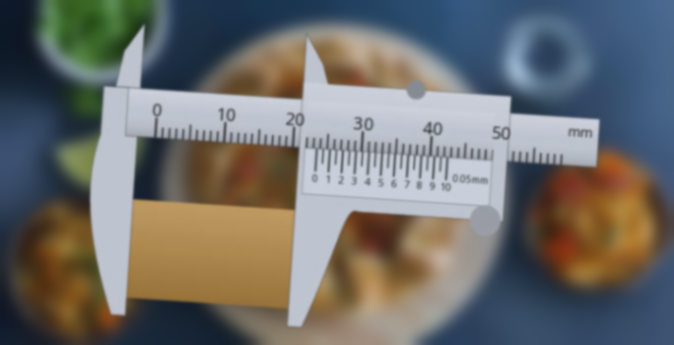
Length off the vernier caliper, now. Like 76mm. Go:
23.5mm
